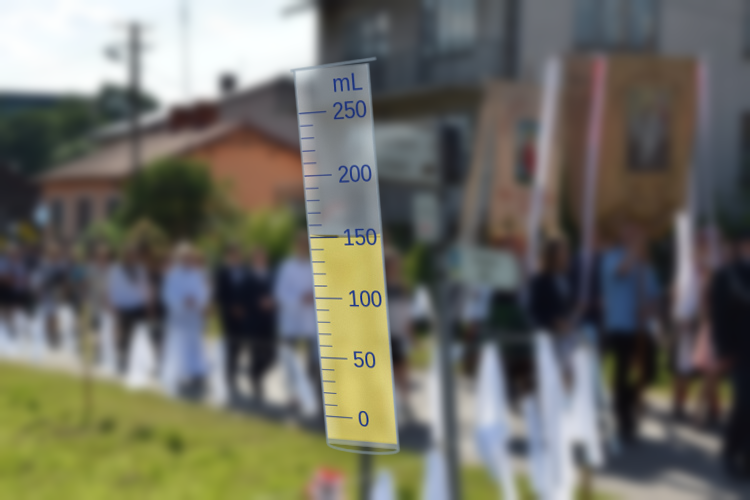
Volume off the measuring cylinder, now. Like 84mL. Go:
150mL
